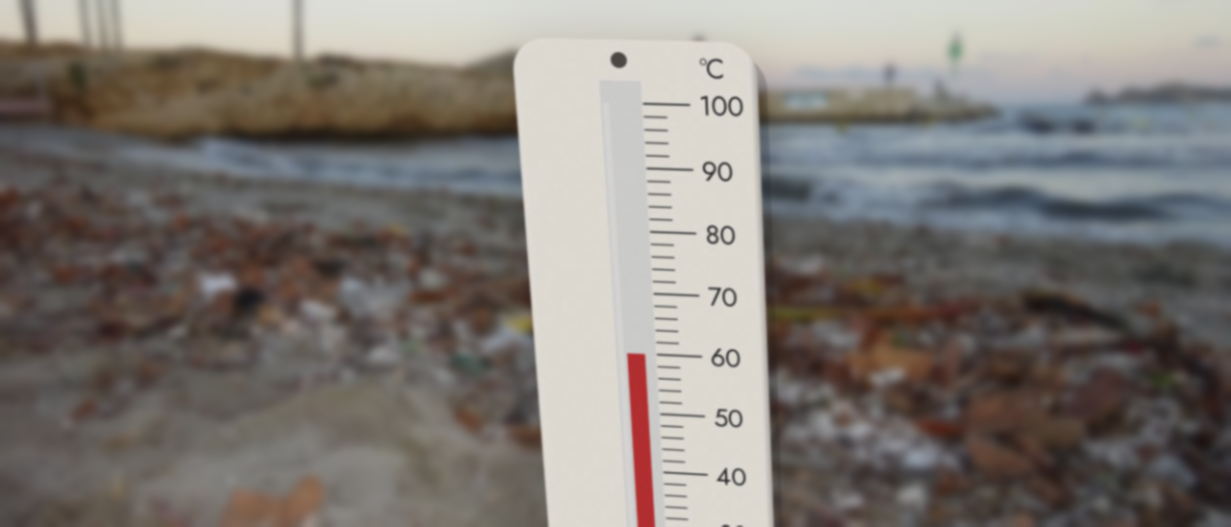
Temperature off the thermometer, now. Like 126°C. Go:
60°C
